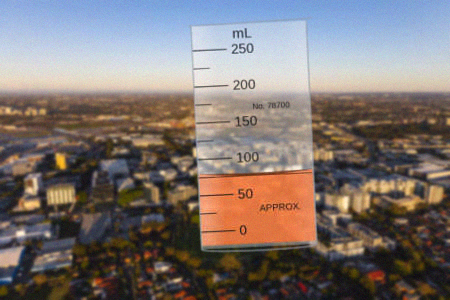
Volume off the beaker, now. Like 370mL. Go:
75mL
